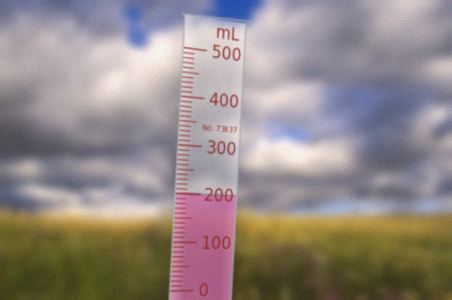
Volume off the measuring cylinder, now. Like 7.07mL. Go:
200mL
